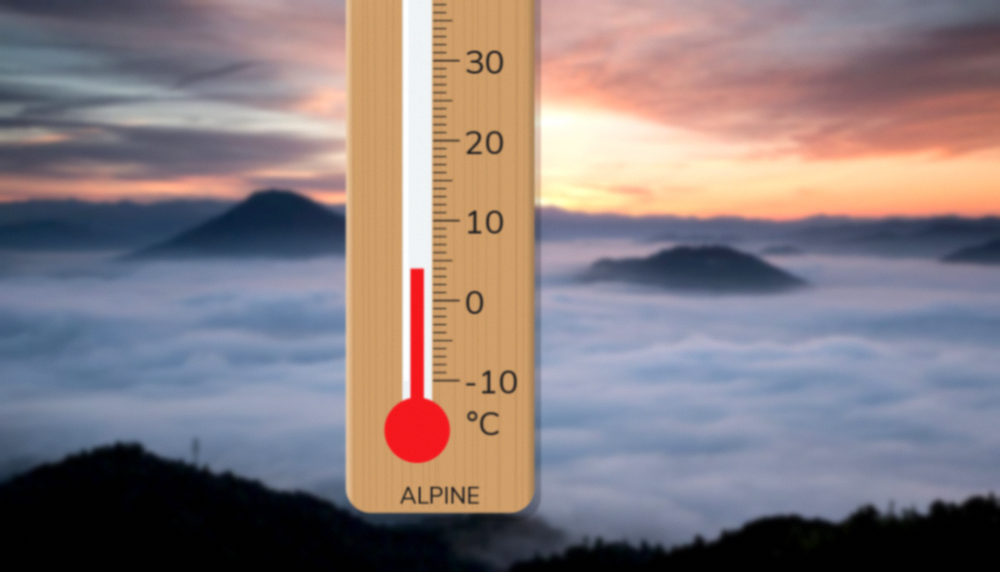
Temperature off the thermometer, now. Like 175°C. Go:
4°C
